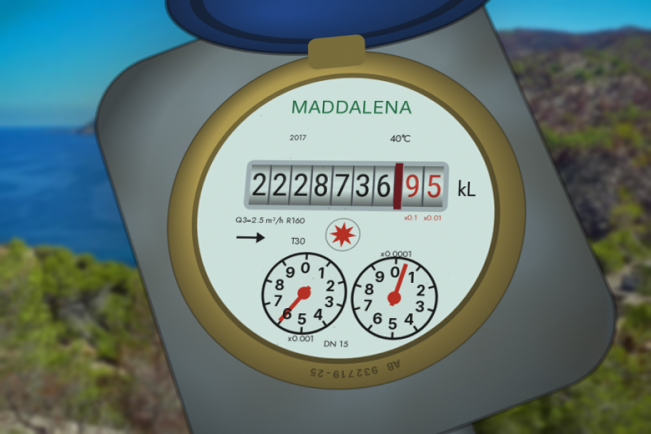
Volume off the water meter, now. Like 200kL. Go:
2228736.9560kL
